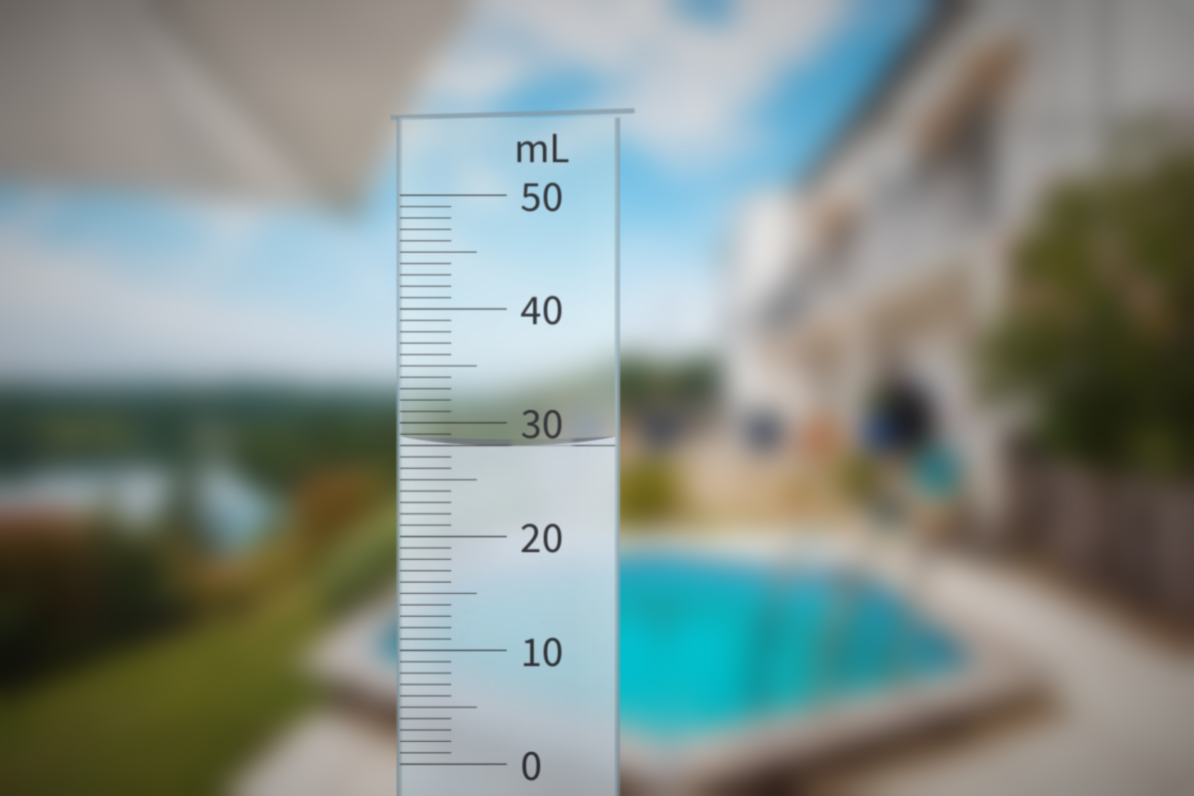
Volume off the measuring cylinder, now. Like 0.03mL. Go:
28mL
